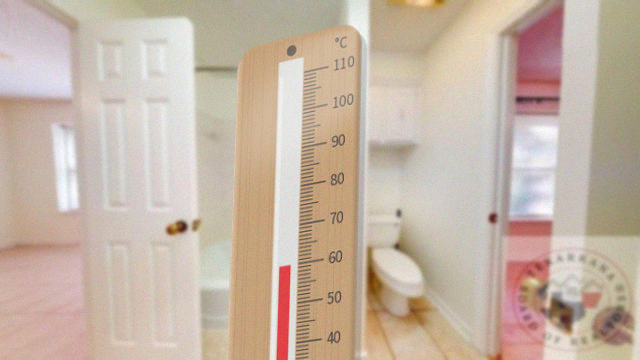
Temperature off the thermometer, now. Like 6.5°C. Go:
60°C
